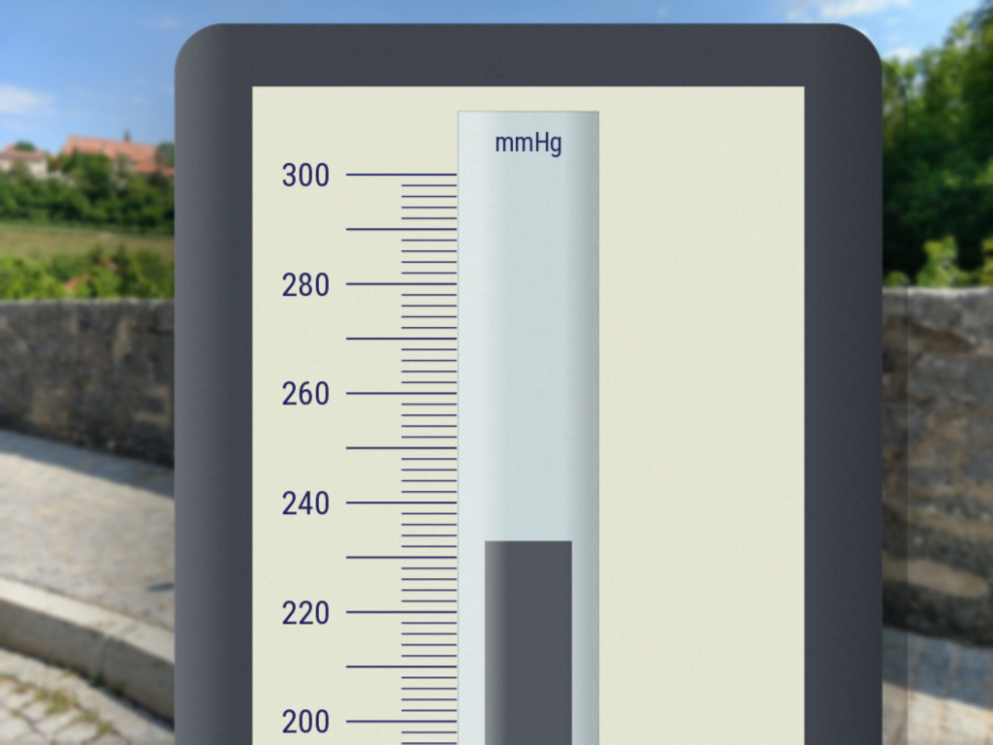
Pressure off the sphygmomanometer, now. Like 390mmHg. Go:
233mmHg
